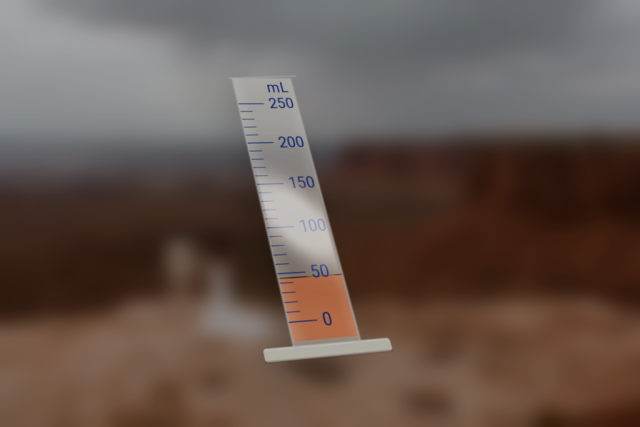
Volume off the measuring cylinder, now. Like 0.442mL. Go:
45mL
